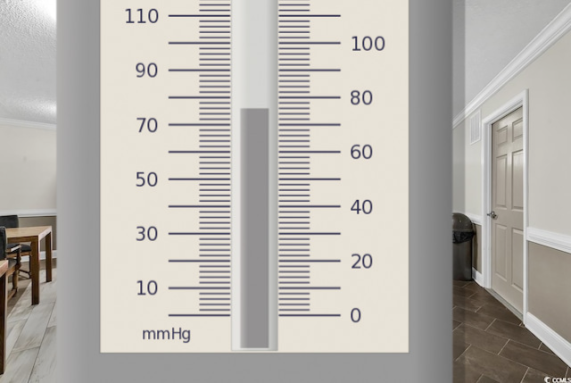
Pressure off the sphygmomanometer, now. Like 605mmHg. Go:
76mmHg
